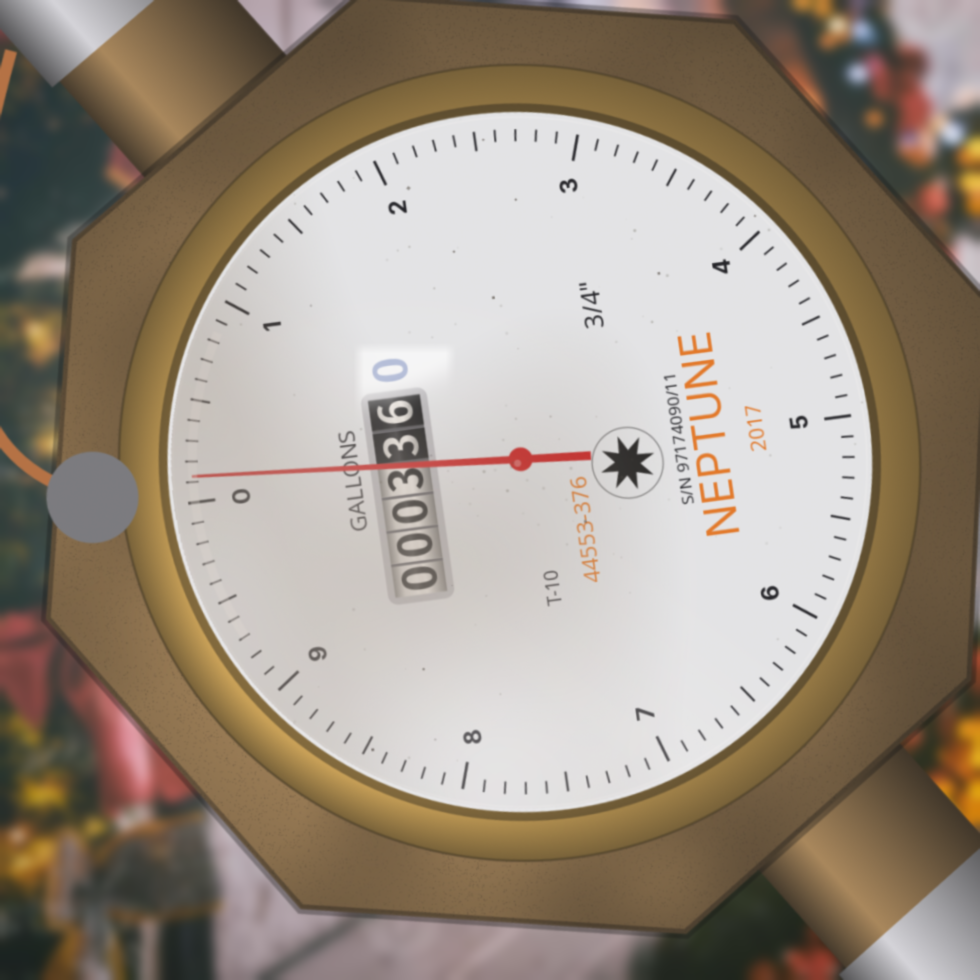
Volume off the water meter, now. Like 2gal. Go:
3360.1gal
